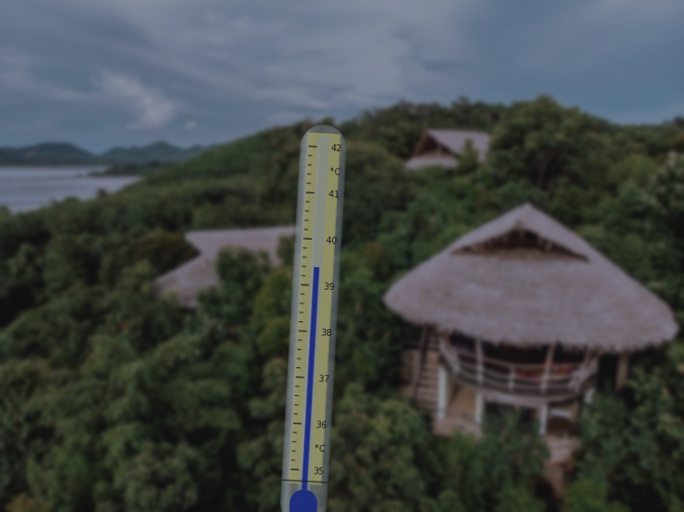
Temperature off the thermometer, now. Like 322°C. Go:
39.4°C
